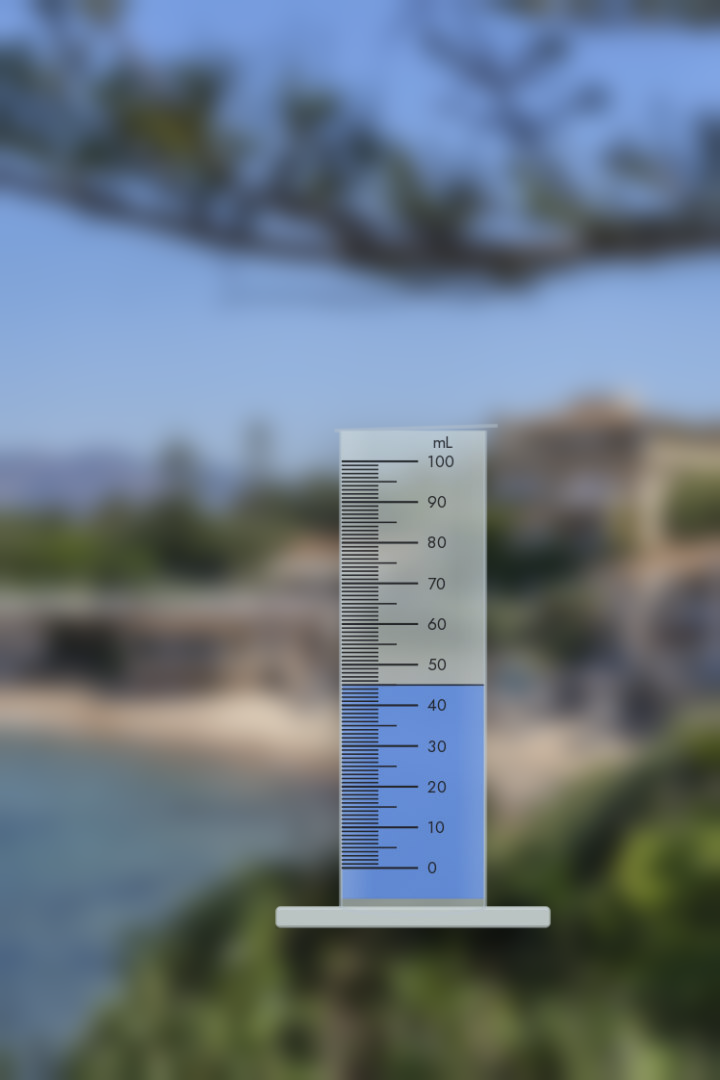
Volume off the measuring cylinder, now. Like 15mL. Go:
45mL
